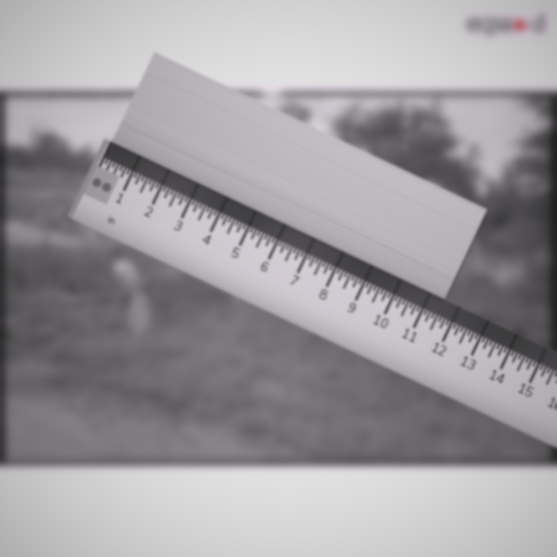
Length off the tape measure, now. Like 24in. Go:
11.5in
